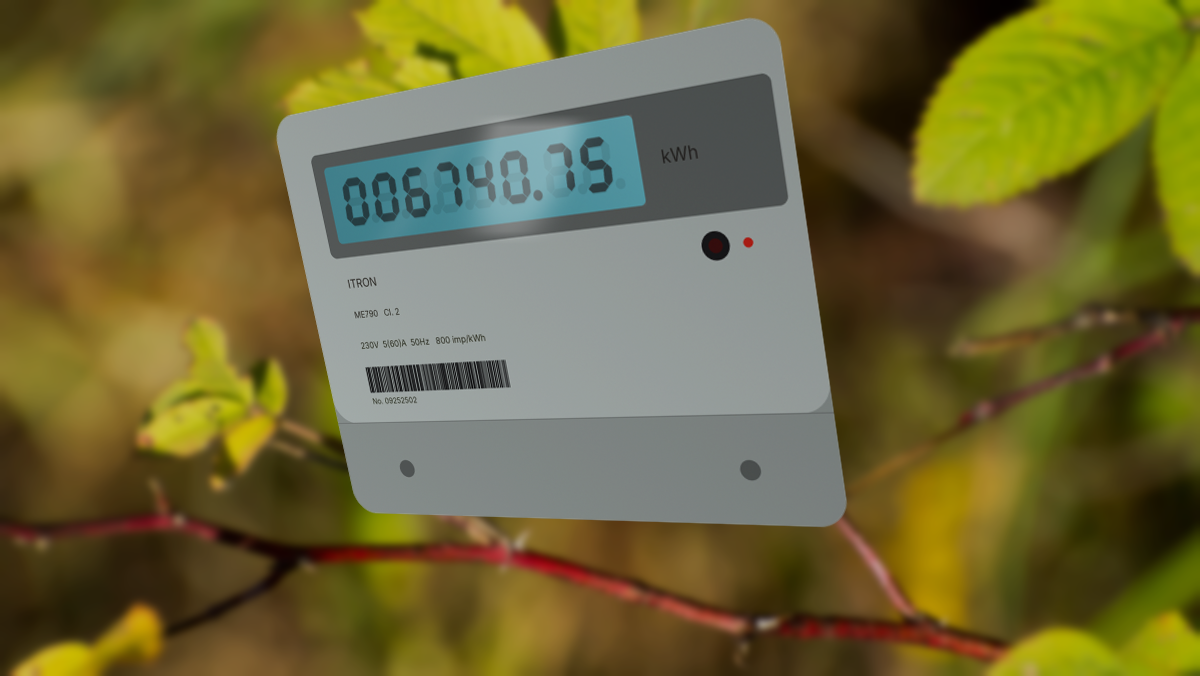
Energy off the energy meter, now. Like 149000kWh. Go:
6740.75kWh
